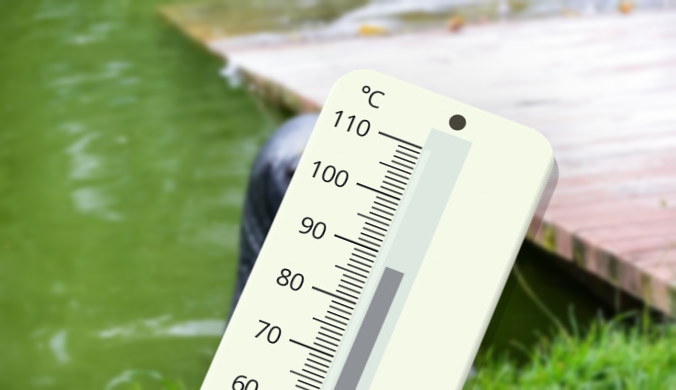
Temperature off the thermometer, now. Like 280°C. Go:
88°C
